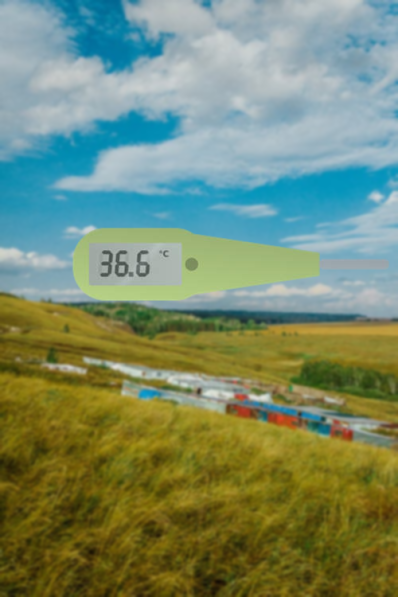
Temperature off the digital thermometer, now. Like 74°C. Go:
36.6°C
